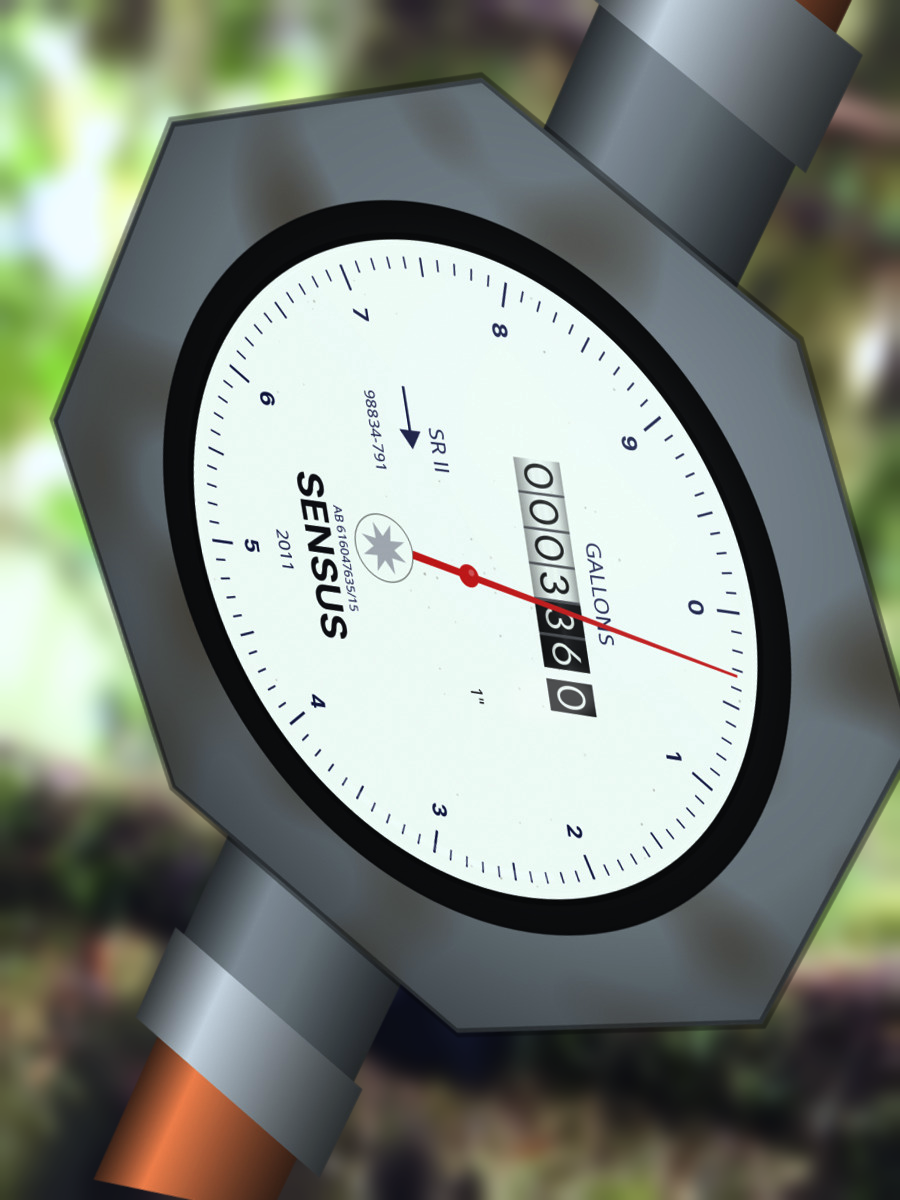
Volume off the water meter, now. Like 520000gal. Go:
3360.3gal
